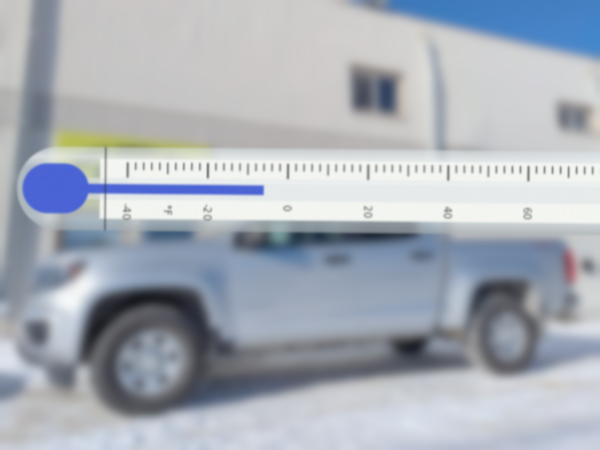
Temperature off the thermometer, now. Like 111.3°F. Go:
-6°F
